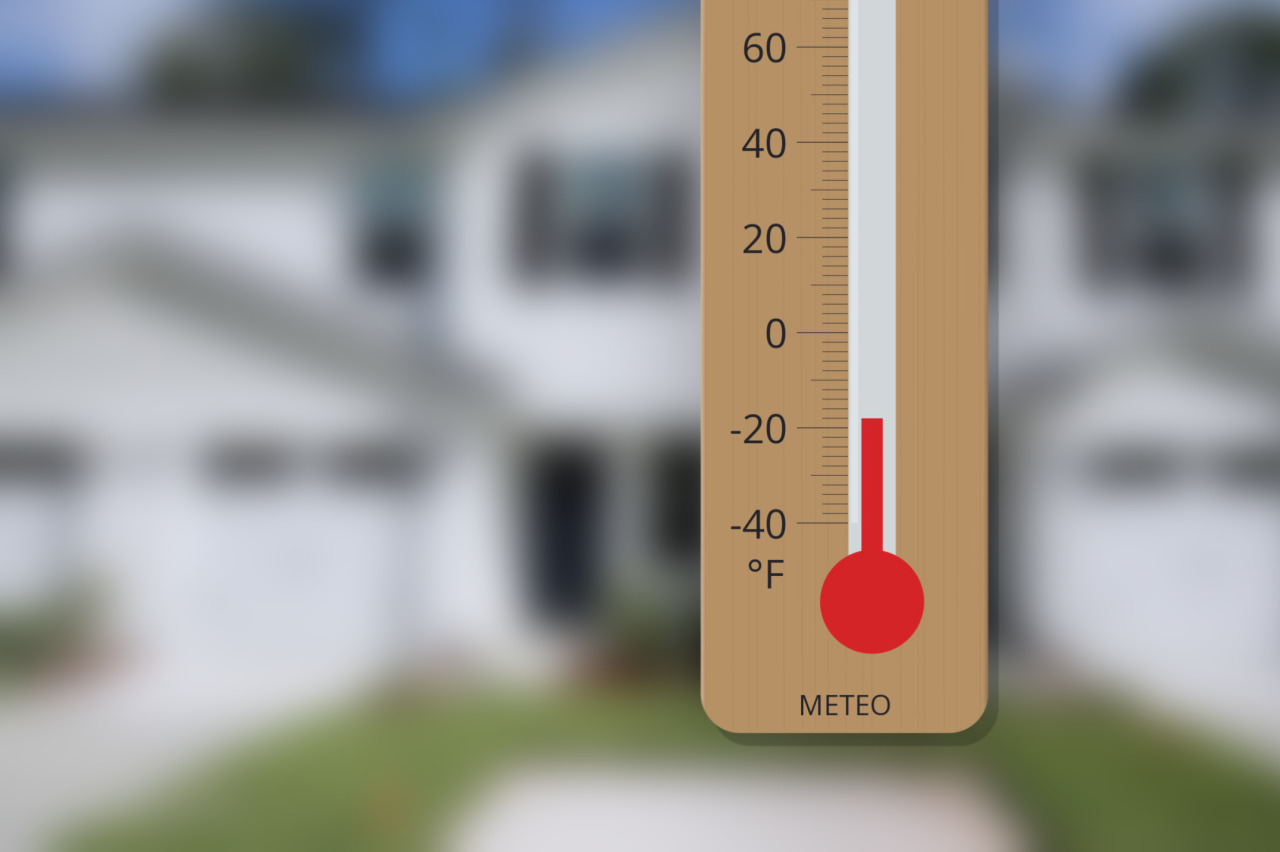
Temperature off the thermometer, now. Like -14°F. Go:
-18°F
